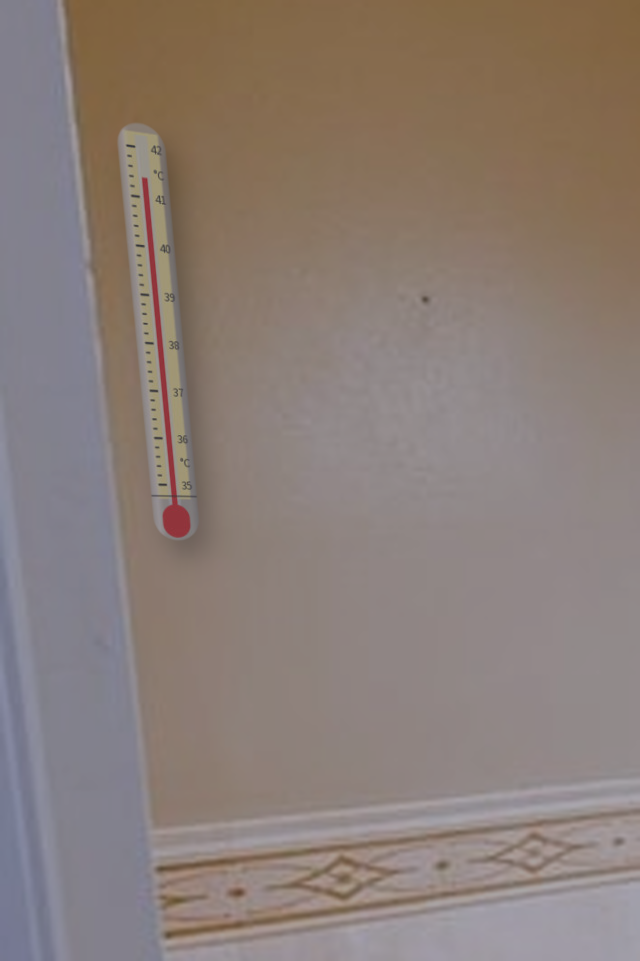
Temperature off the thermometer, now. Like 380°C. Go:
41.4°C
